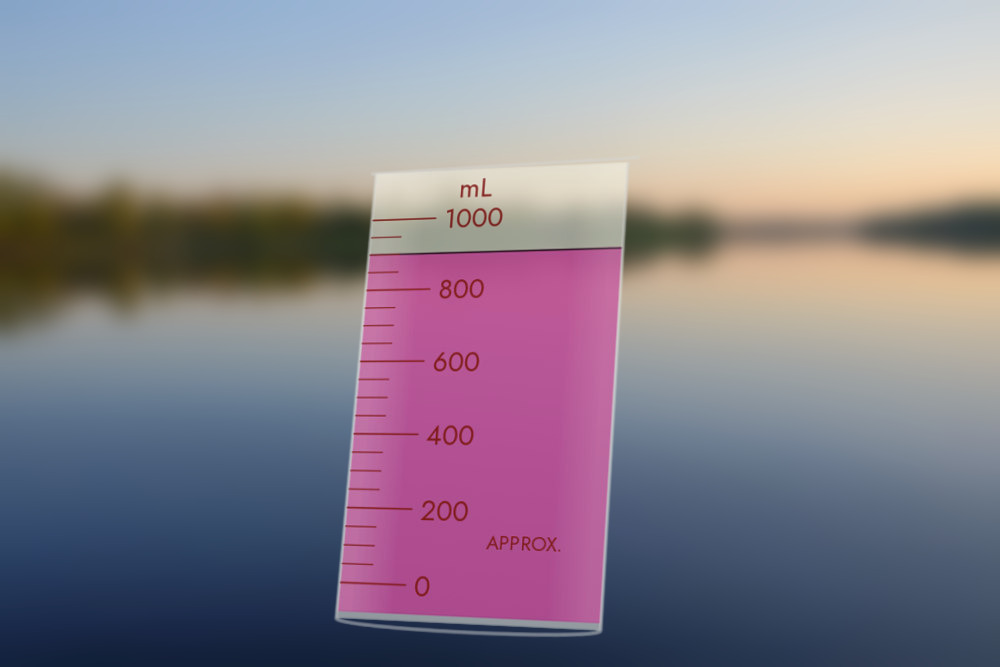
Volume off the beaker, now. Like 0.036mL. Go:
900mL
